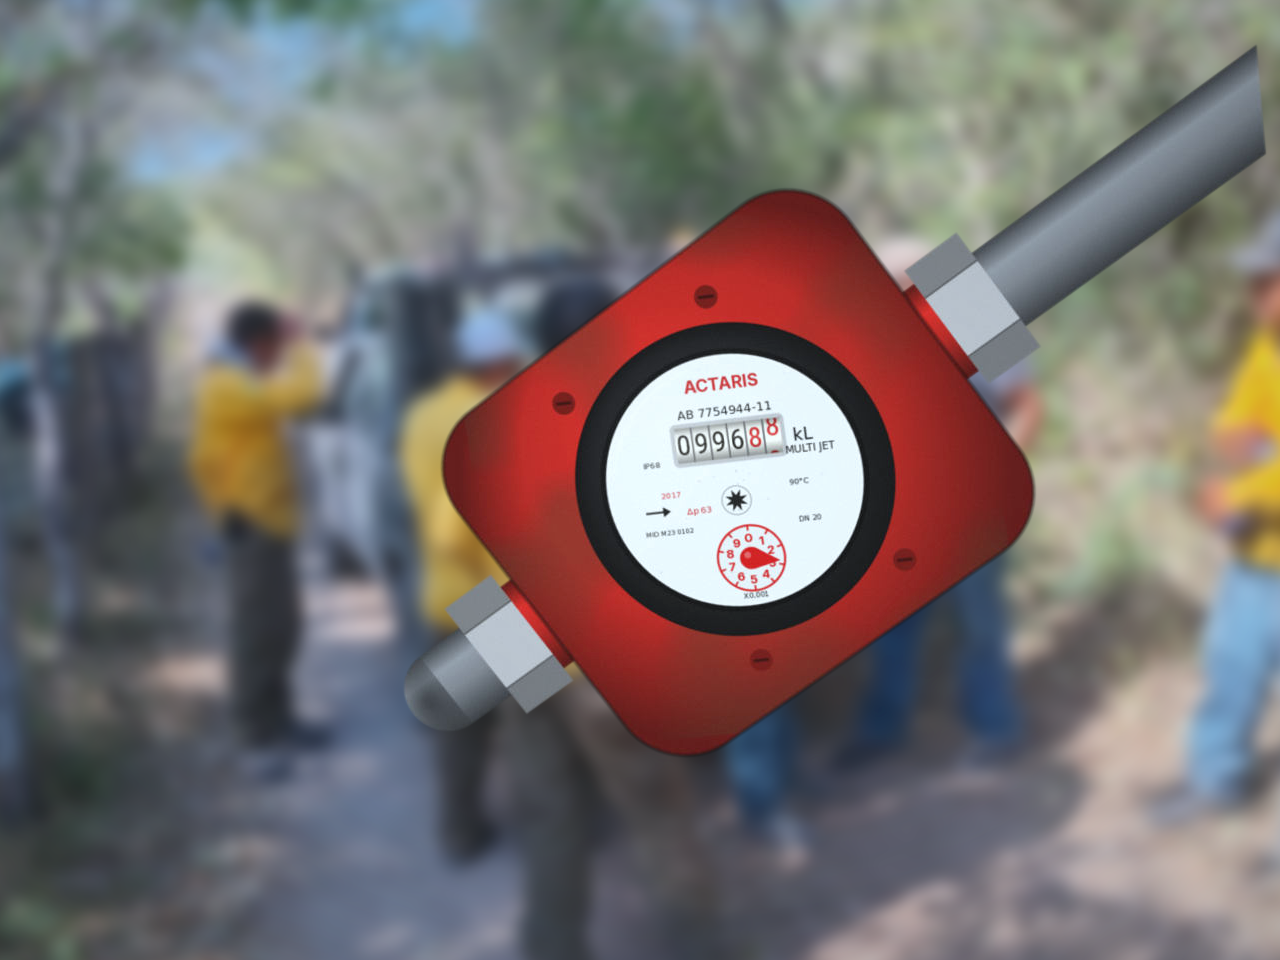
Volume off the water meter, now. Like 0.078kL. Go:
996.882kL
